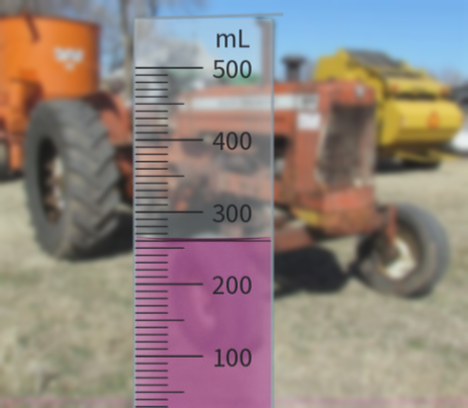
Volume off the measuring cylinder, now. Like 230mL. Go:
260mL
